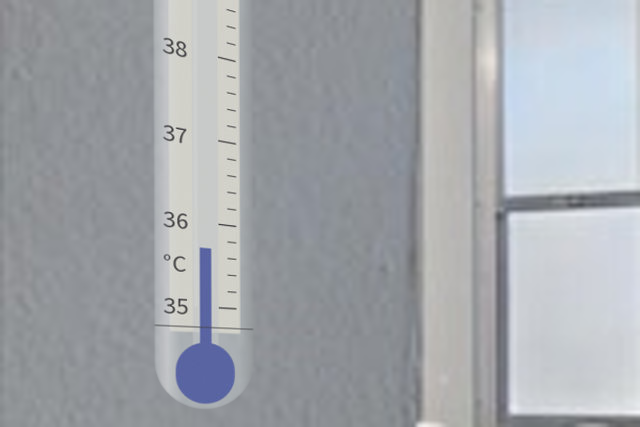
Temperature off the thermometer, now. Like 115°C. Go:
35.7°C
